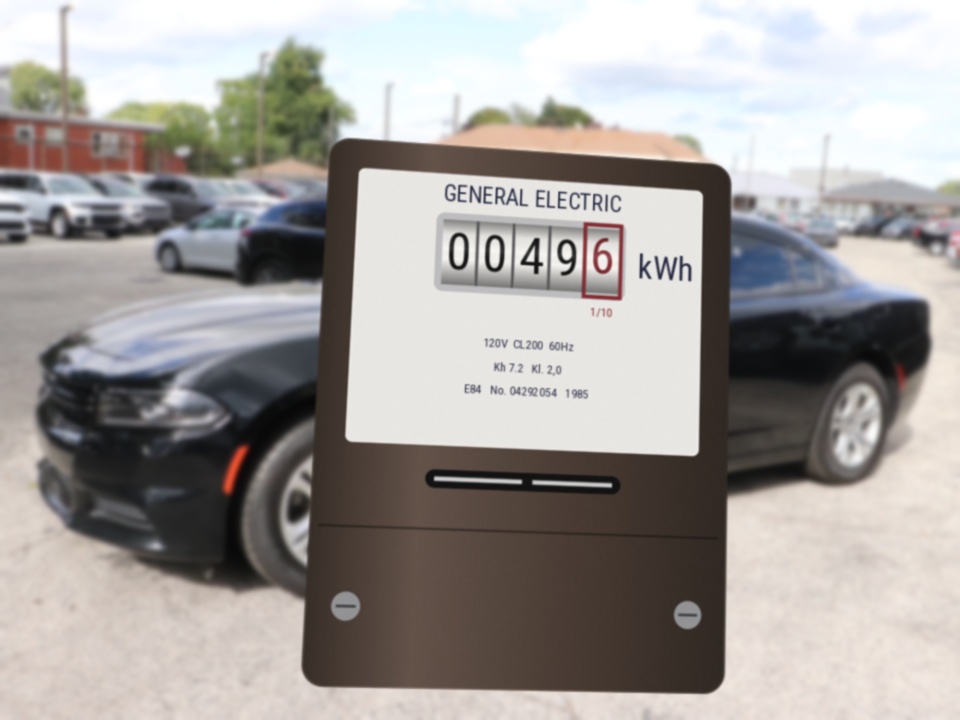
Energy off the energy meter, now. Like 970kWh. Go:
49.6kWh
